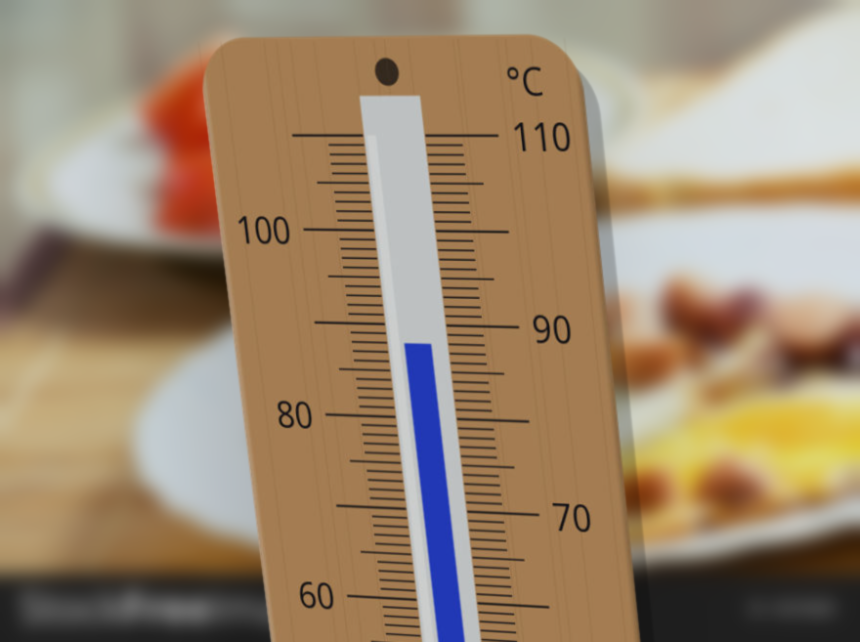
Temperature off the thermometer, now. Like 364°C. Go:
88°C
